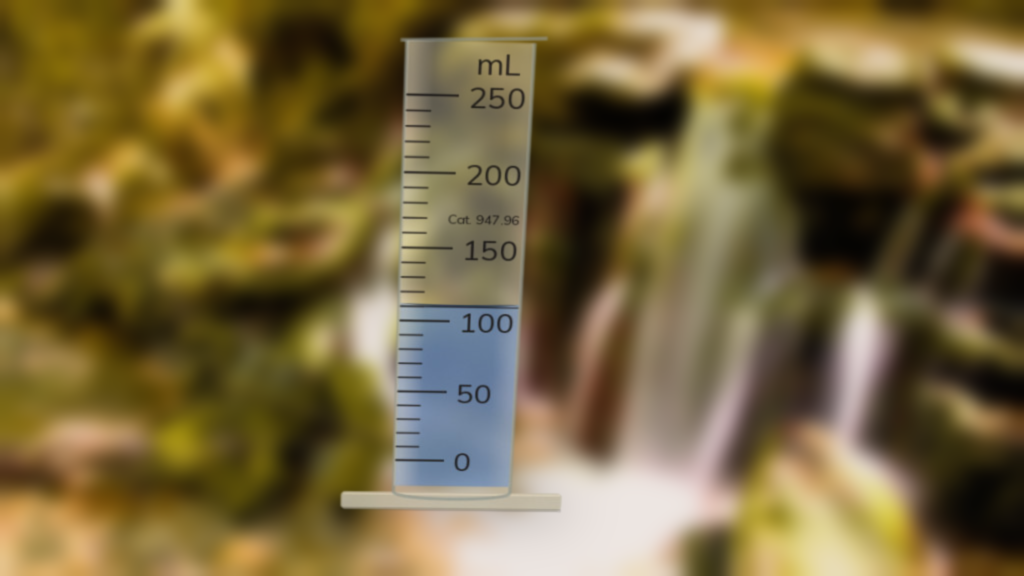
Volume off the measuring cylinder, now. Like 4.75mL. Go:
110mL
